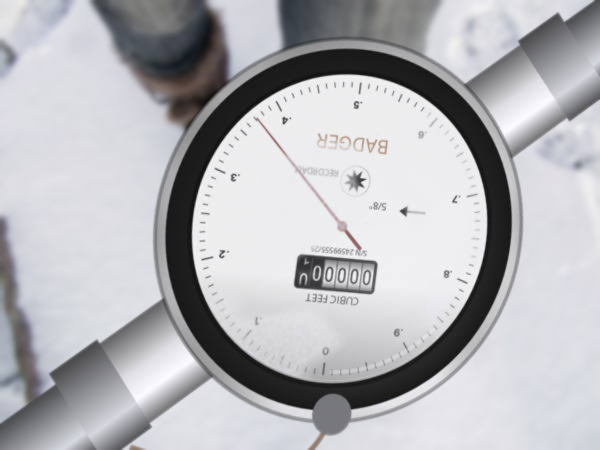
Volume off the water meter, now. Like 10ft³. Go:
0.37ft³
